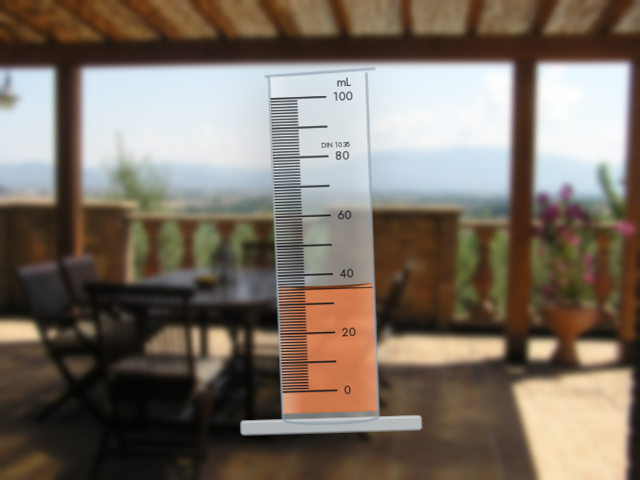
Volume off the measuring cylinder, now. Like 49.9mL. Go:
35mL
